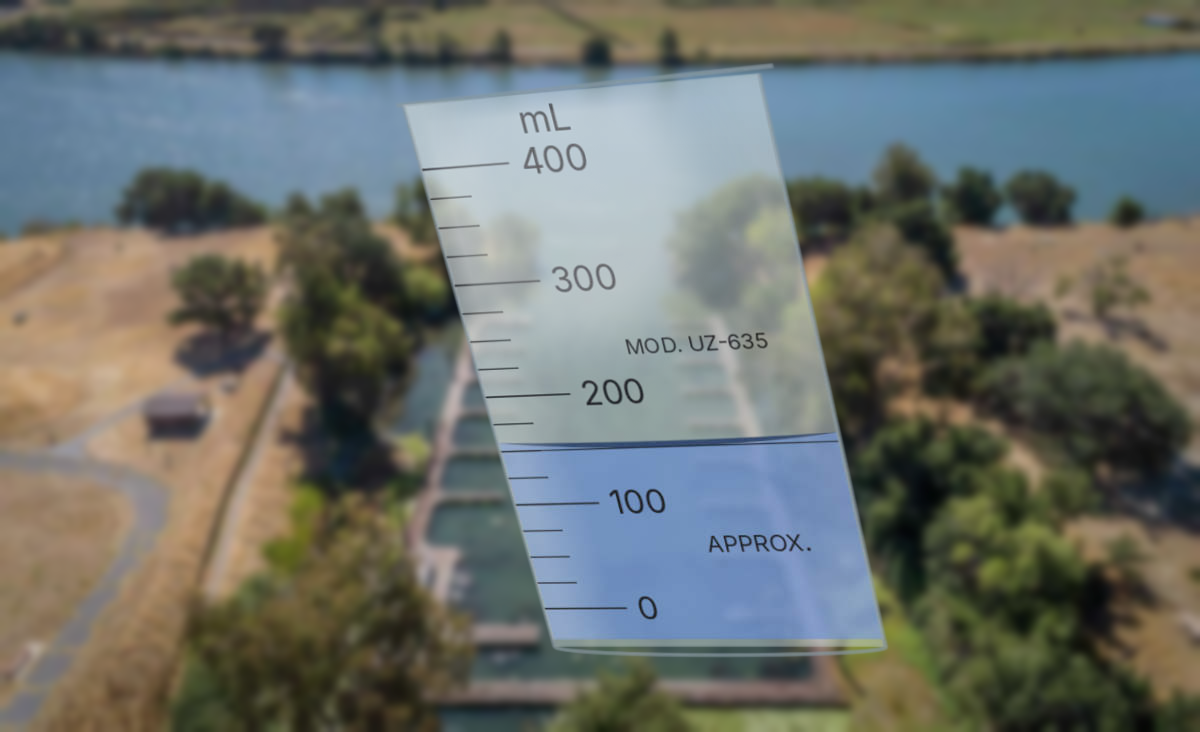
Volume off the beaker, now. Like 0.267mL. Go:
150mL
